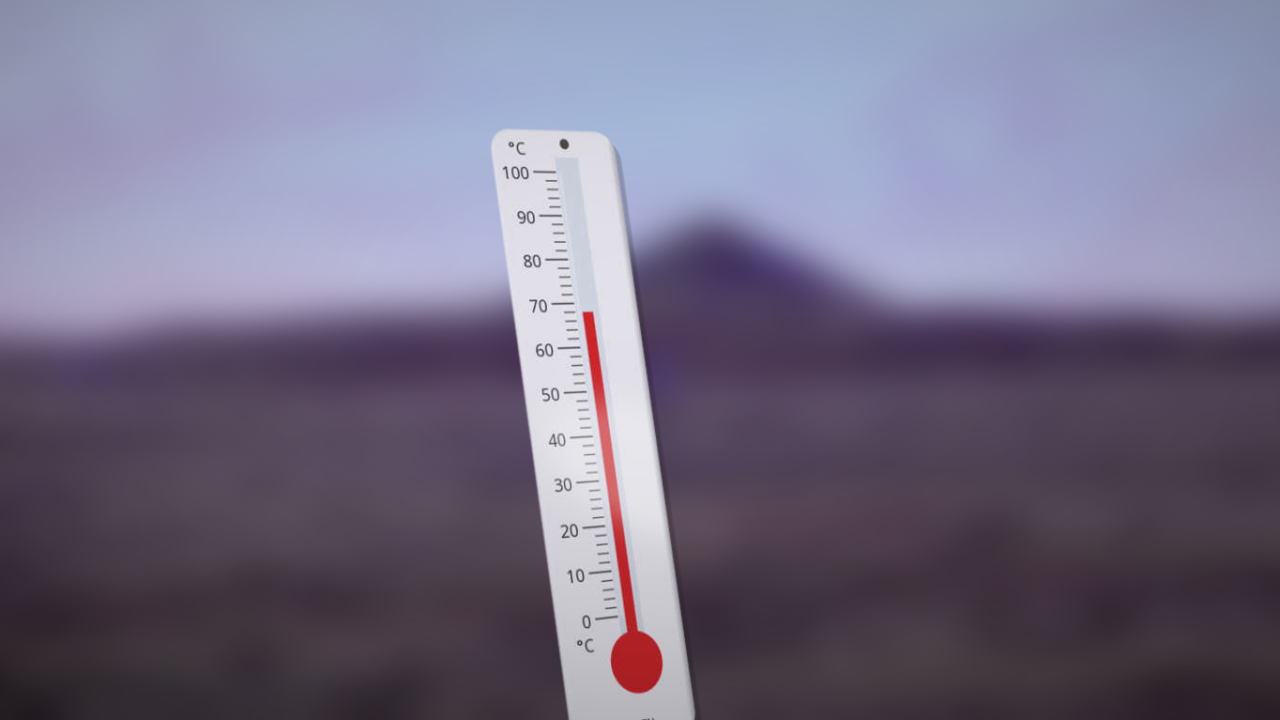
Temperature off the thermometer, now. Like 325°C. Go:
68°C
